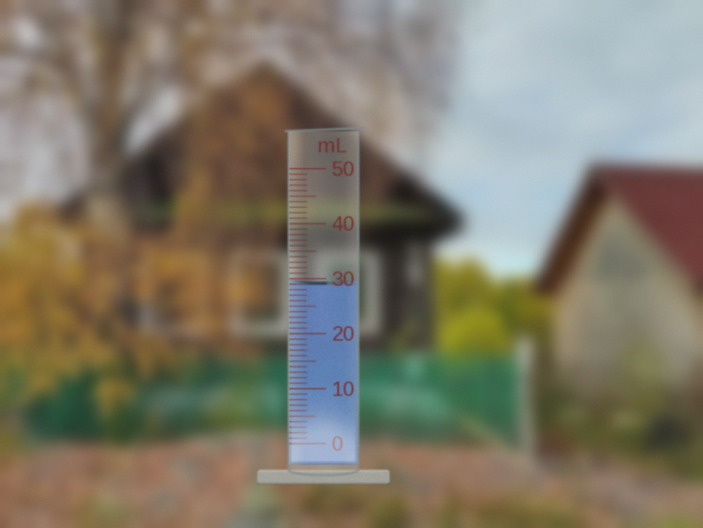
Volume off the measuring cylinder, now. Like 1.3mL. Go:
29mL
